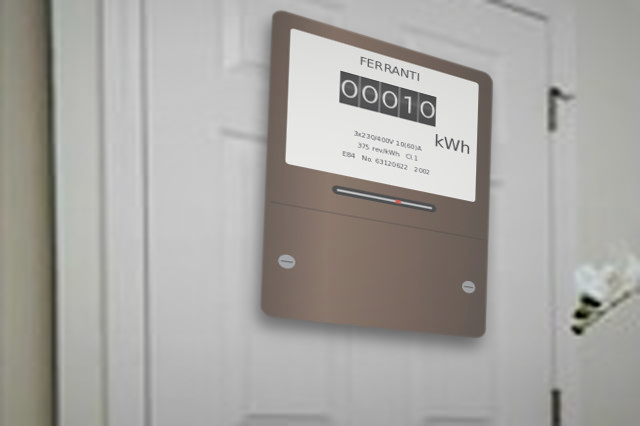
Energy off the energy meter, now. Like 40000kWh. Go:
10kWh
